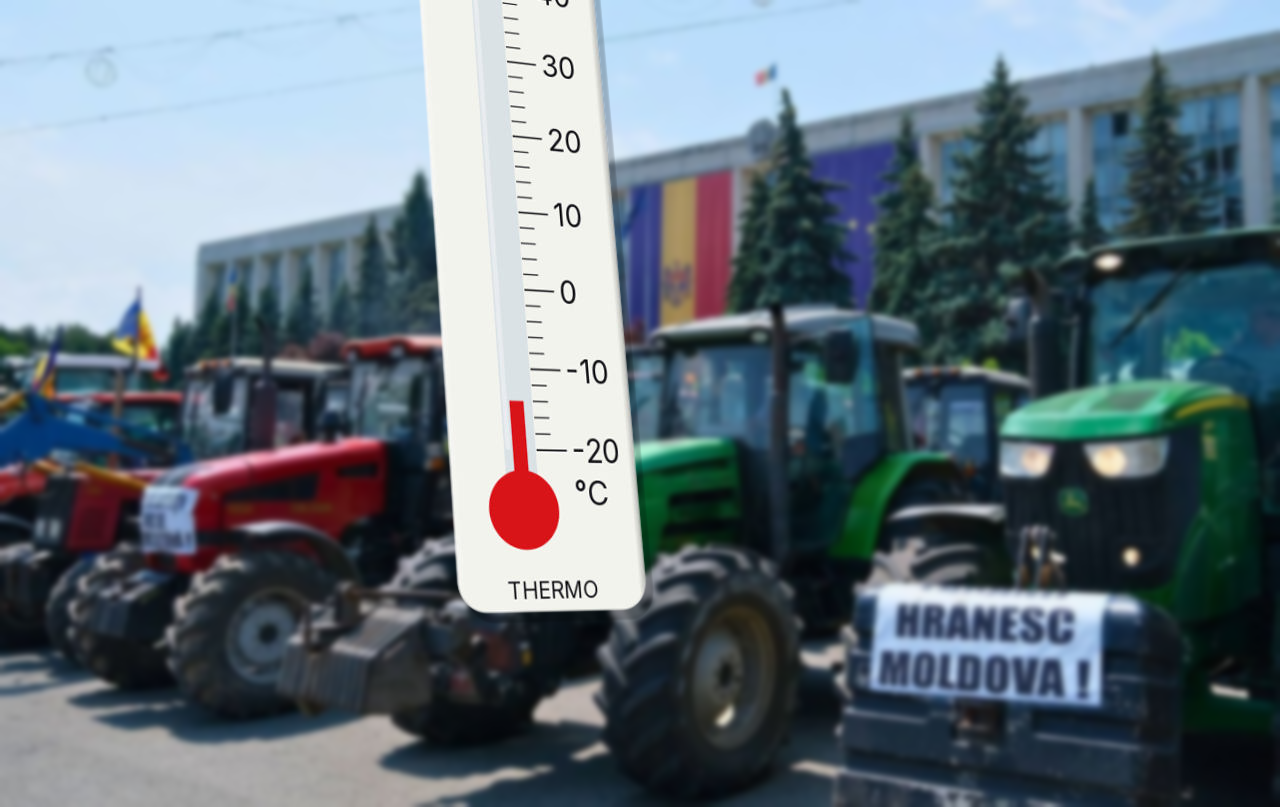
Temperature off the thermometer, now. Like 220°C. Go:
-14°C
